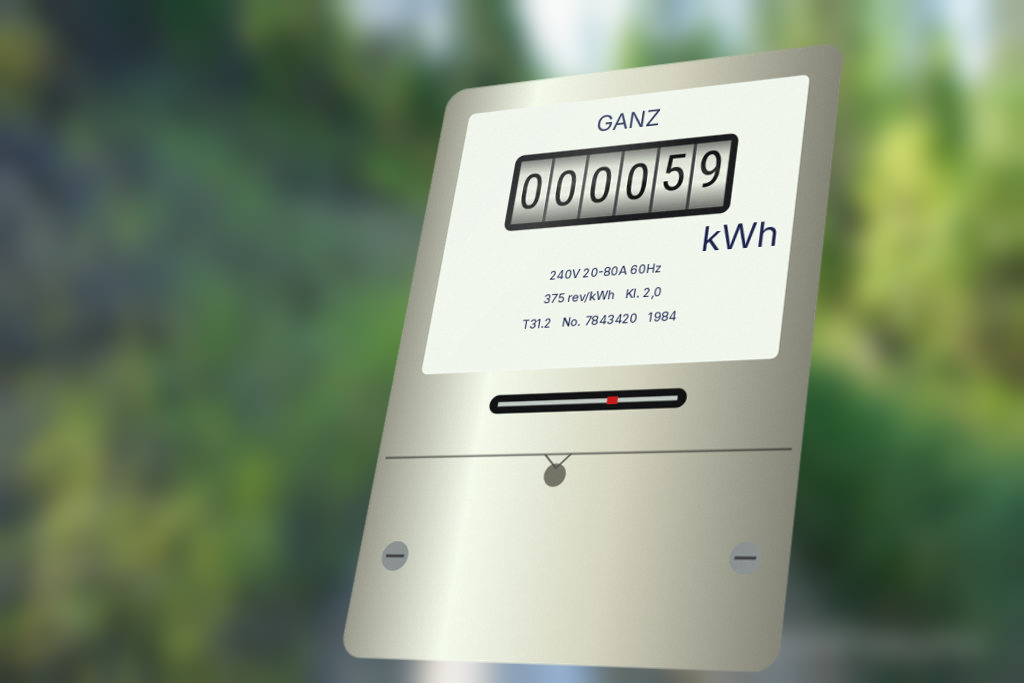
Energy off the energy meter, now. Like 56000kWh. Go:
59kWh
